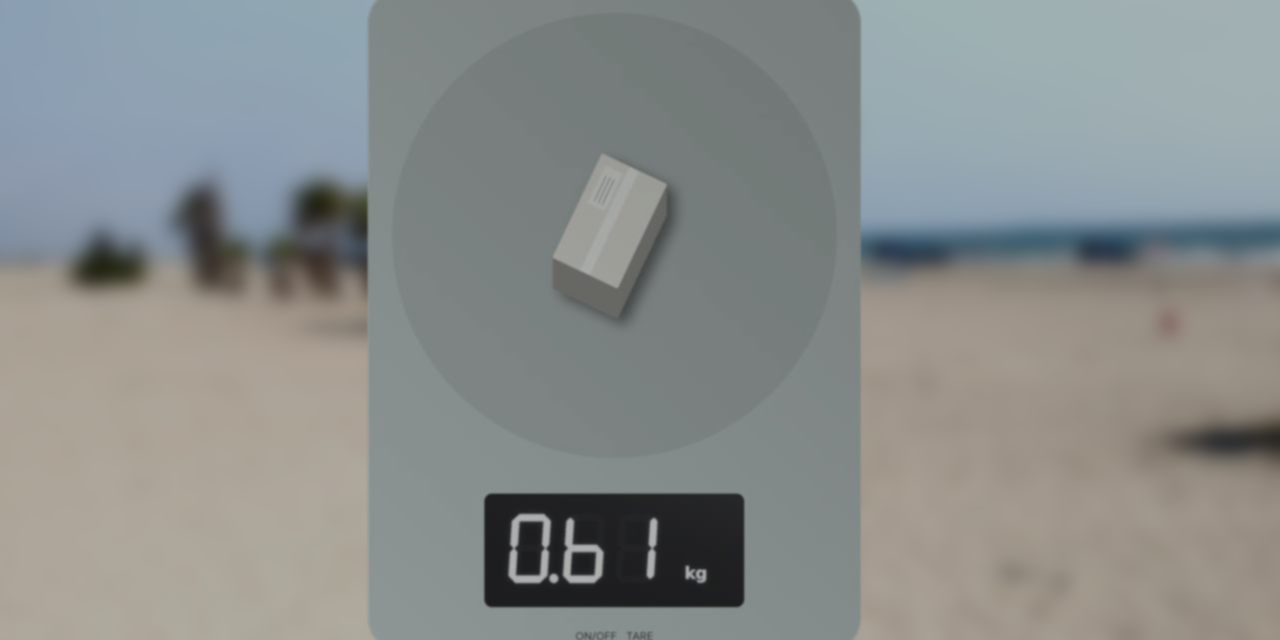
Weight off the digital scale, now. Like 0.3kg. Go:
0.61kg
